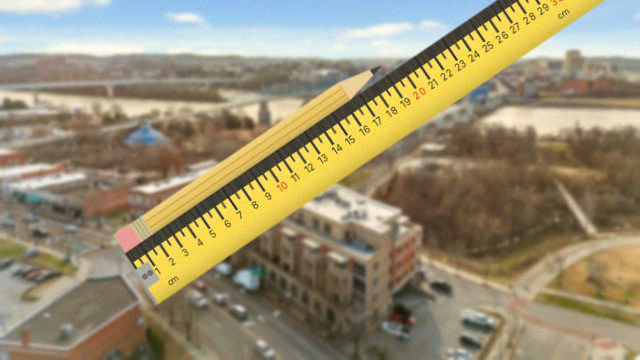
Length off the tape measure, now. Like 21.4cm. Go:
19cm
